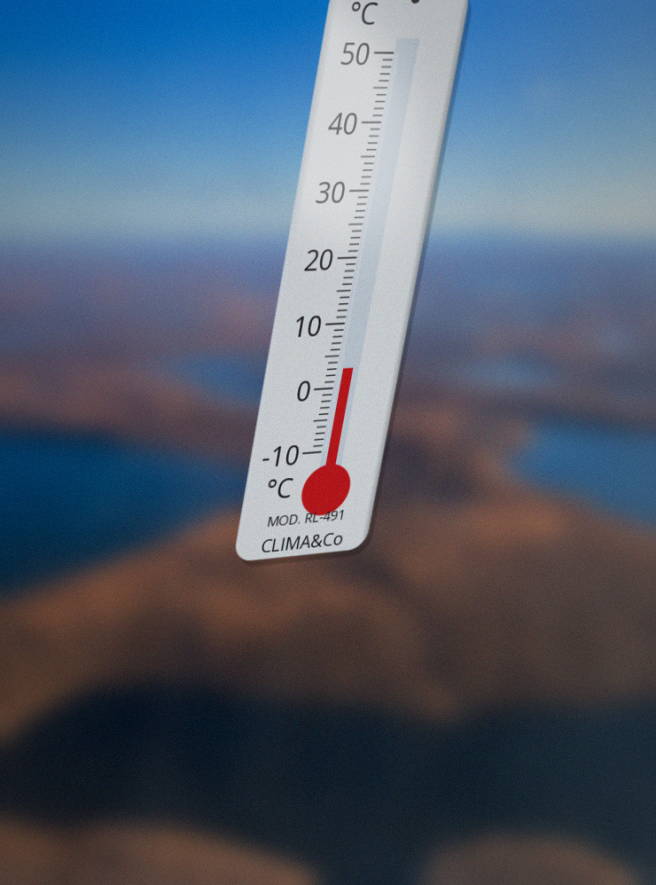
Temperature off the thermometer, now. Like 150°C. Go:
3°C
